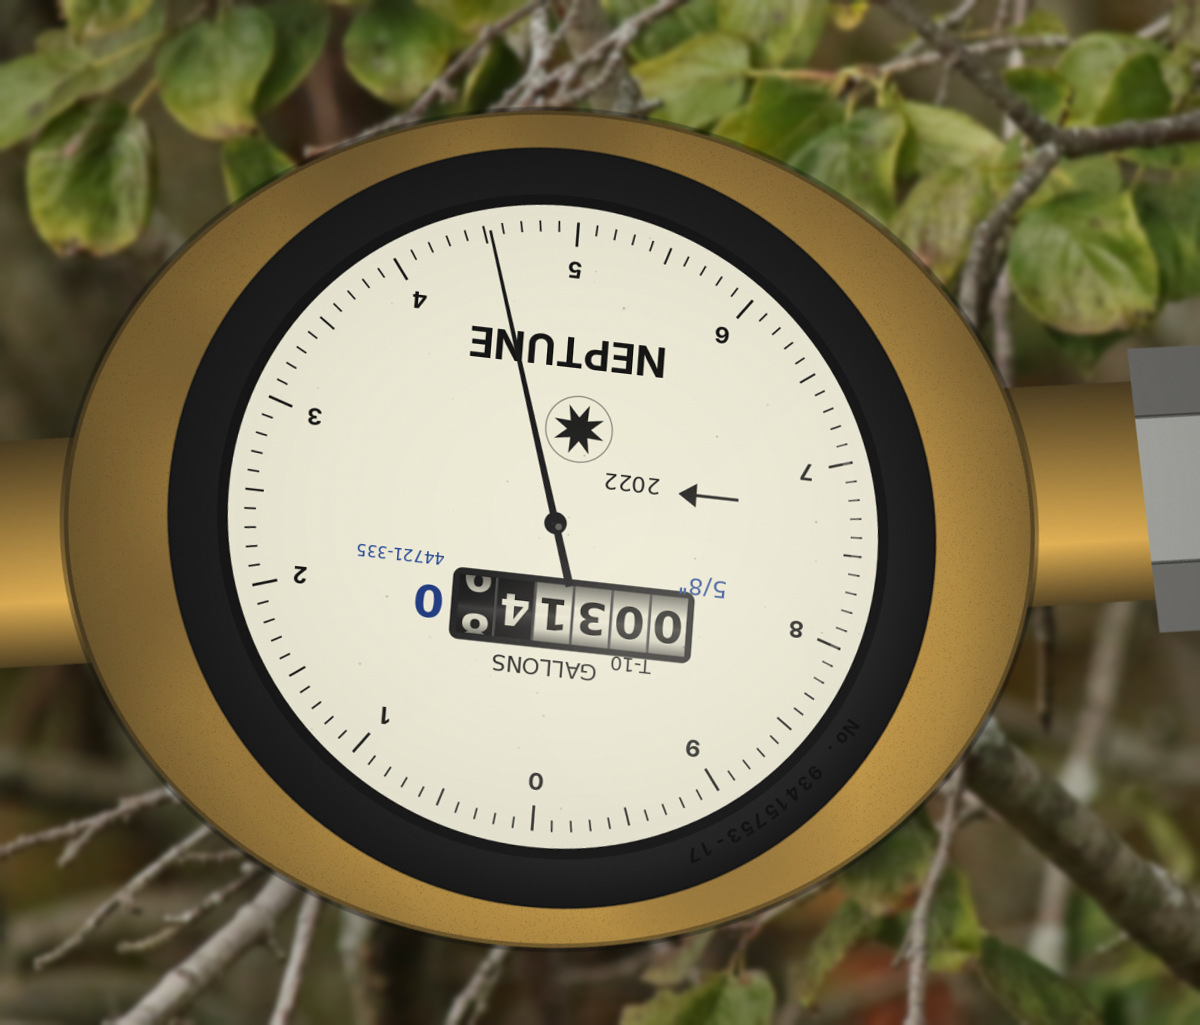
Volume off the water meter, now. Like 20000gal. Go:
31484.5gal
